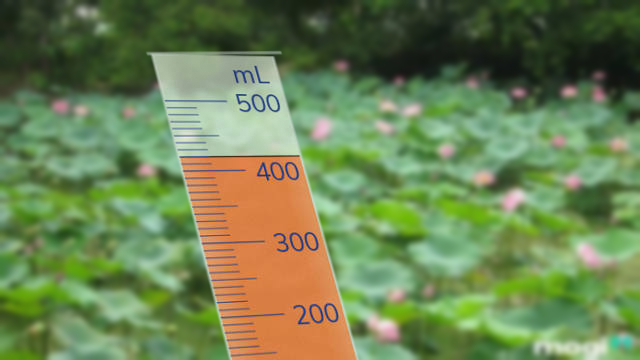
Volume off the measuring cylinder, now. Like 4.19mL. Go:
420mL
